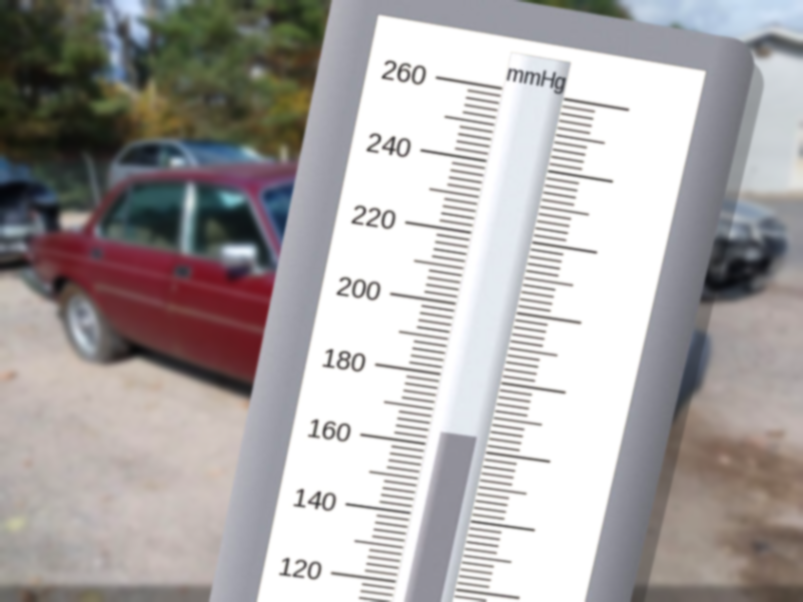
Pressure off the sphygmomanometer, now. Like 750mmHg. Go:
164mmHg
